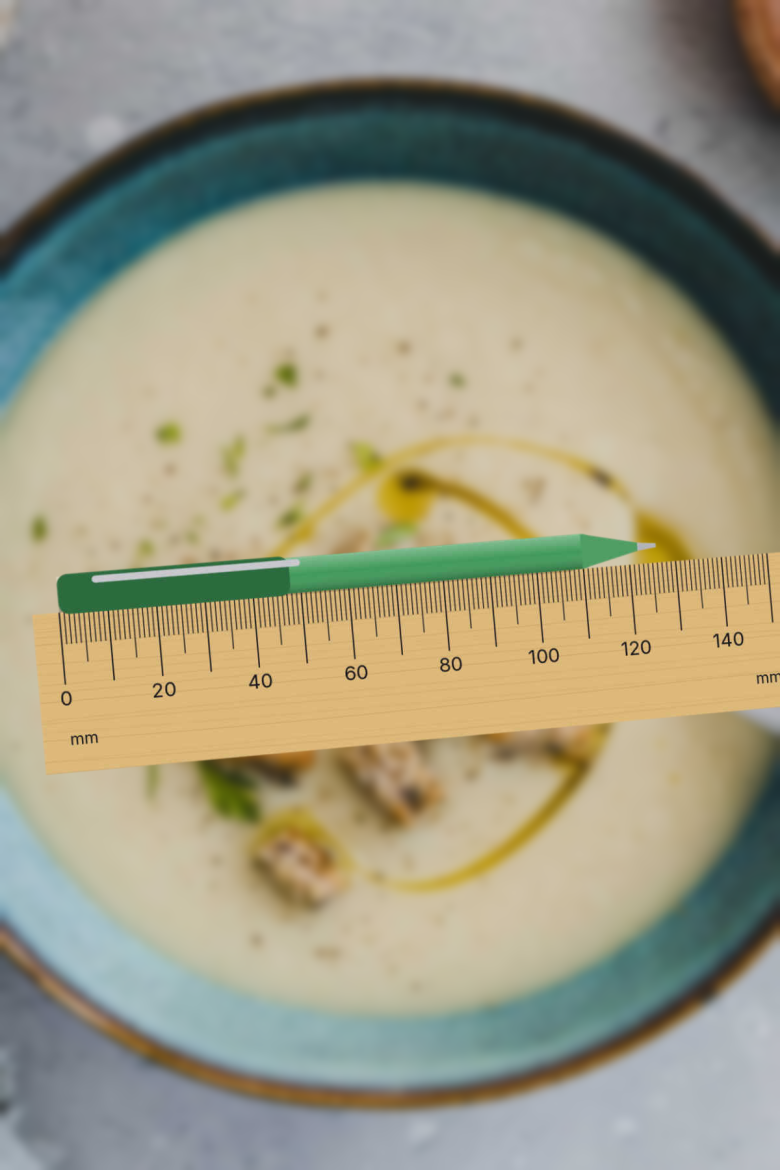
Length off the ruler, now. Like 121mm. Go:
126mm
